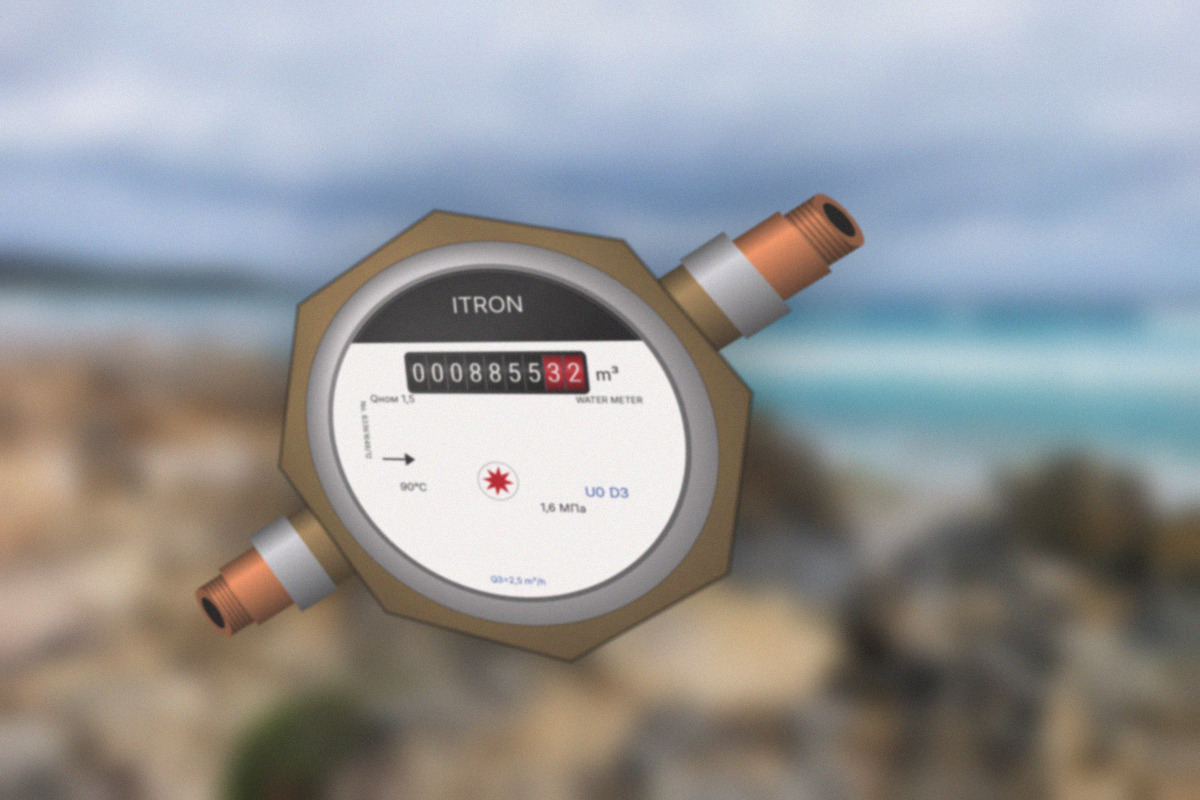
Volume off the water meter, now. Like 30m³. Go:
8855.32m³
